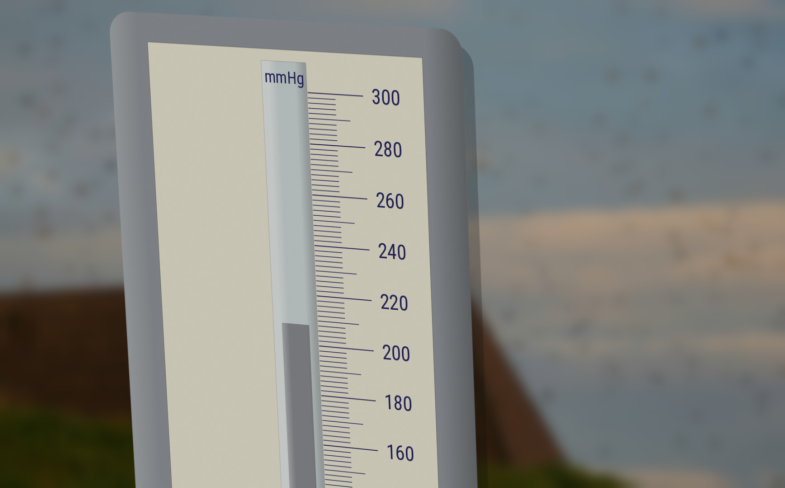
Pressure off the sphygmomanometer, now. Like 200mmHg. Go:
208mmHg
